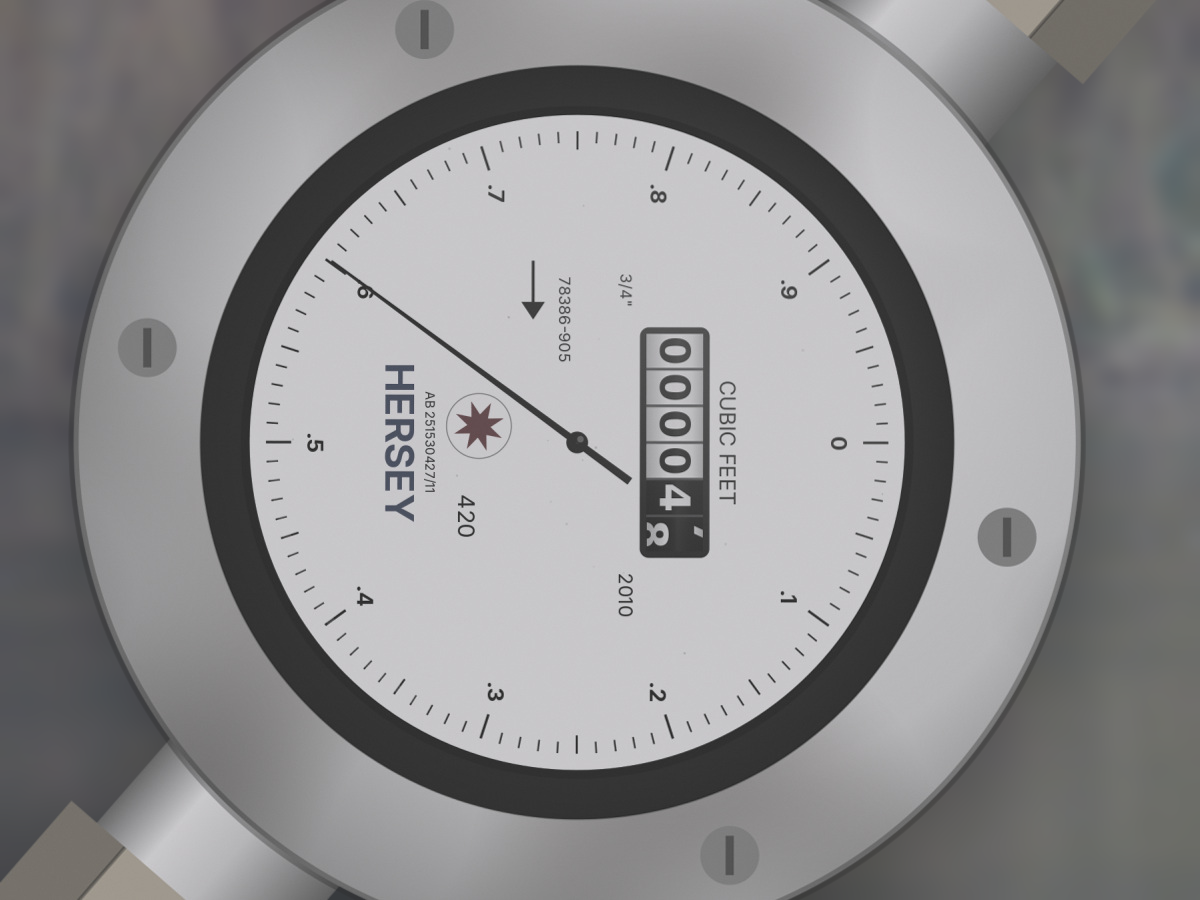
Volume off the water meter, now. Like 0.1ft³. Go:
47.60ft³
